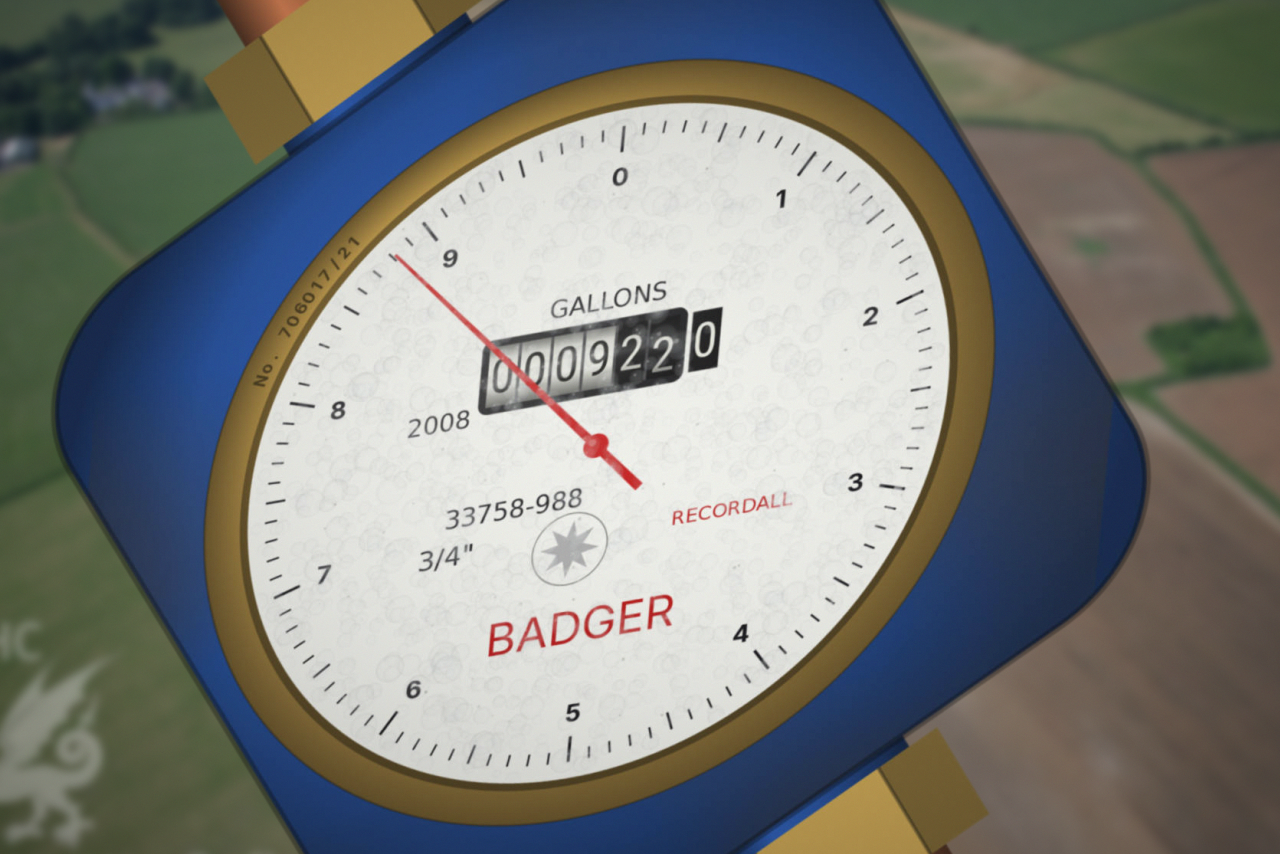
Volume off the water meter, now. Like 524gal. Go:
9218.8gal
